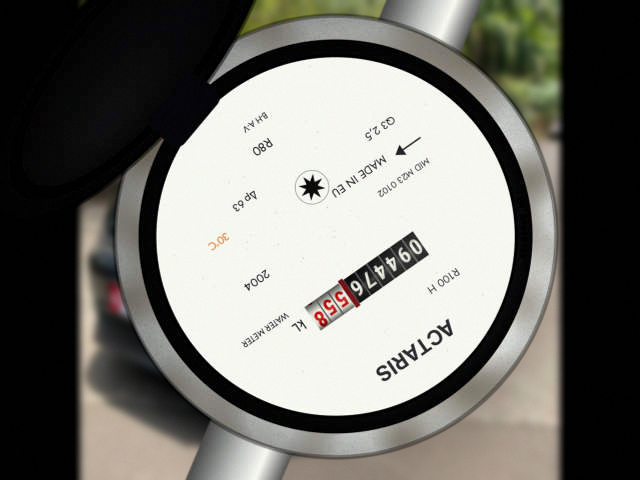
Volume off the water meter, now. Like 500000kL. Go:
94476.558kL
